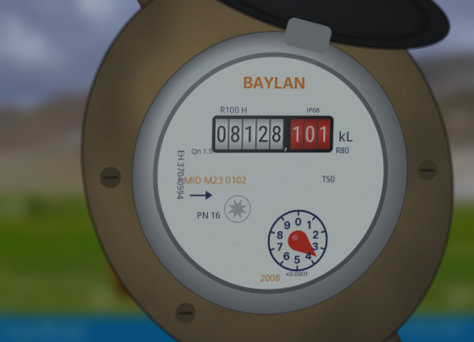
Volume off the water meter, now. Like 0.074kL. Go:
8128.1013kL
